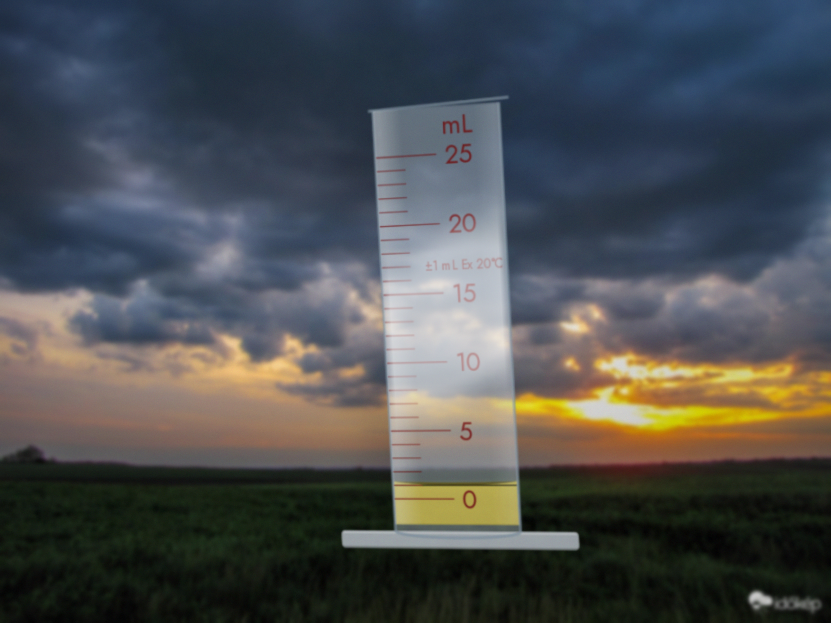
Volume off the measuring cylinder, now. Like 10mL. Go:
1mL
